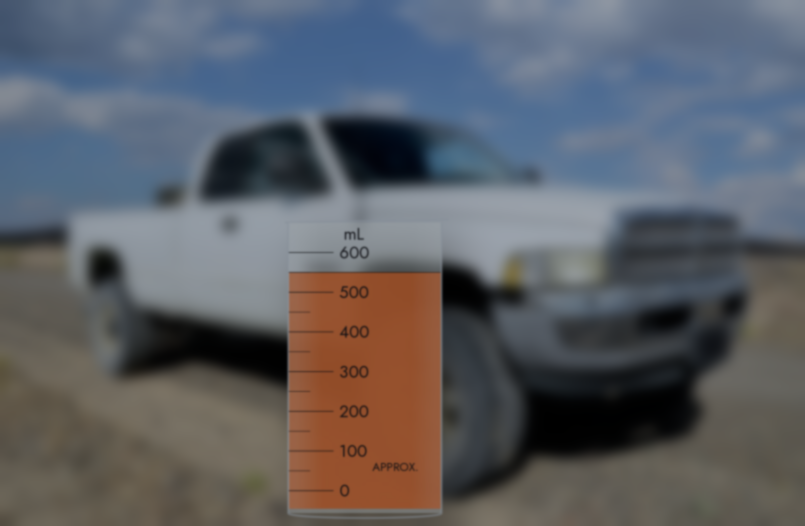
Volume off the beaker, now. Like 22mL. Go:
550mL
